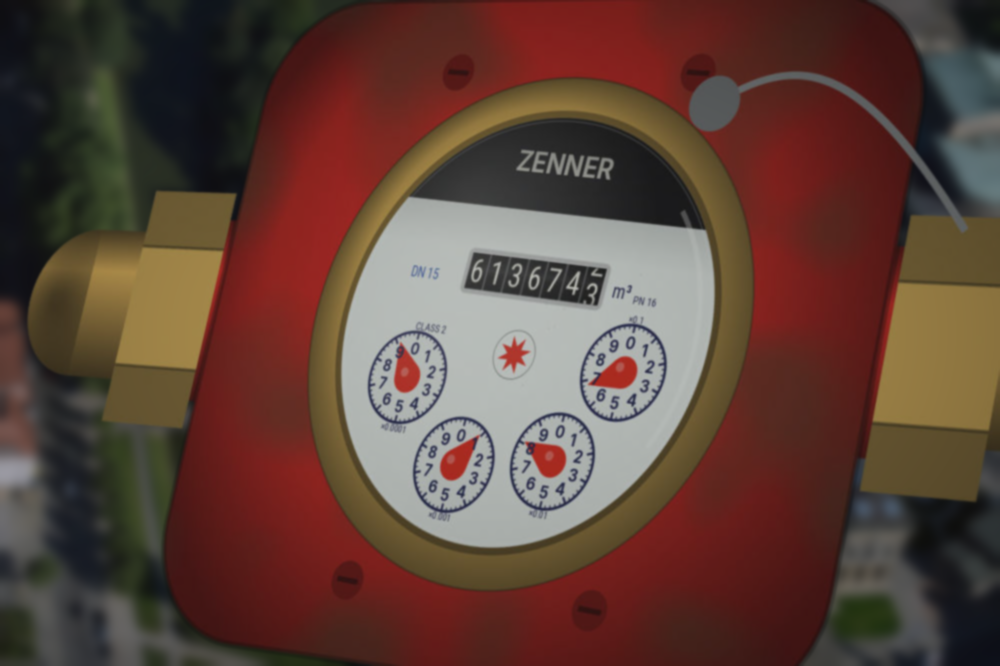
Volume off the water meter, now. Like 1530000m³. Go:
6136742.6809m³
